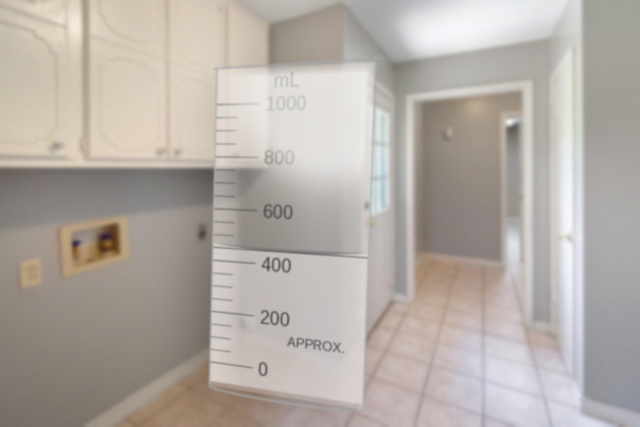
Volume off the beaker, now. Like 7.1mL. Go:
450mL
